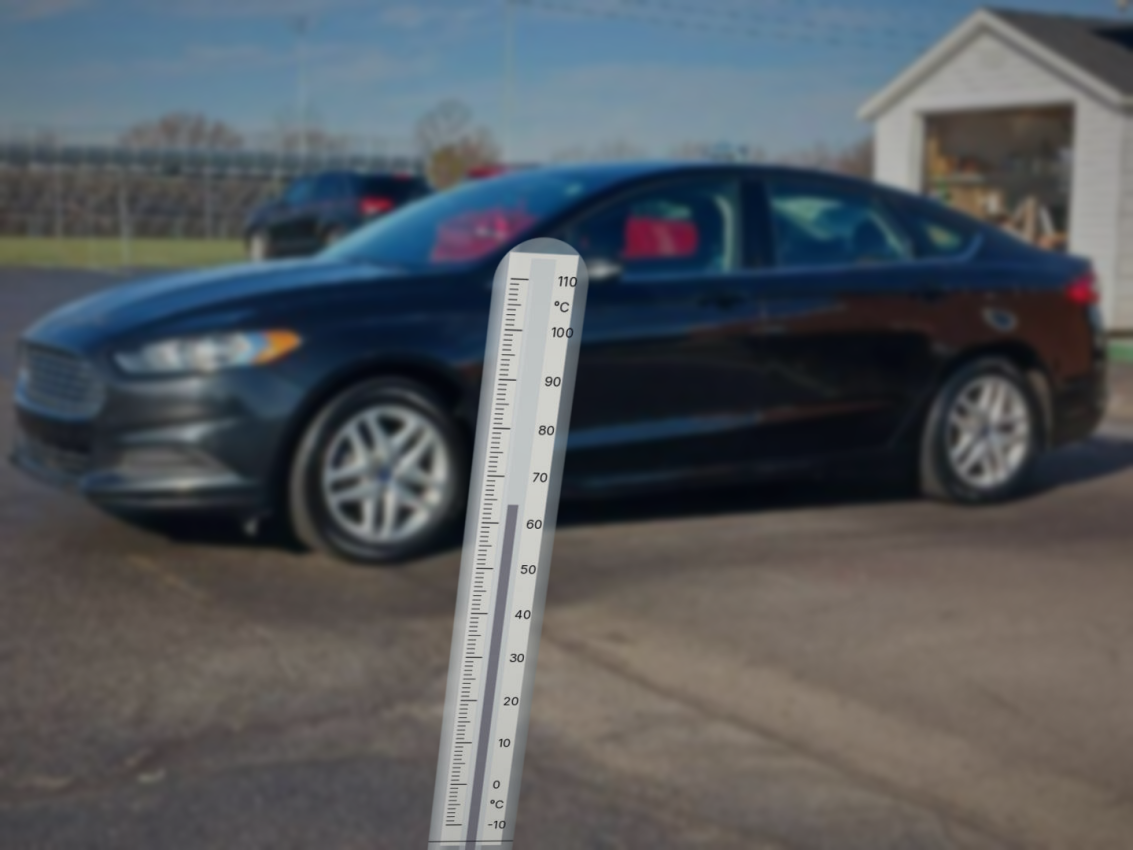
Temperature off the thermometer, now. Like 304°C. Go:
64°C
